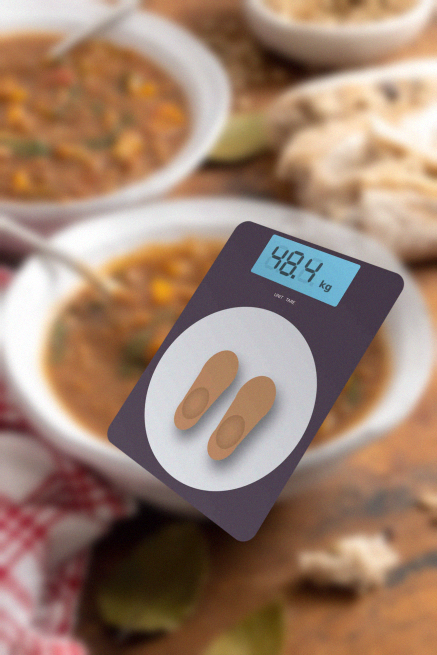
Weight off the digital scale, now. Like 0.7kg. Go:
48.4kg
